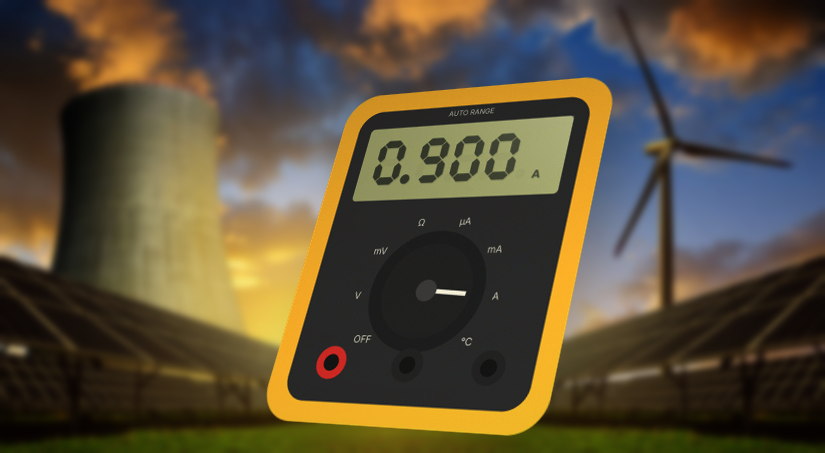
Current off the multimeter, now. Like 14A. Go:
0.900A
